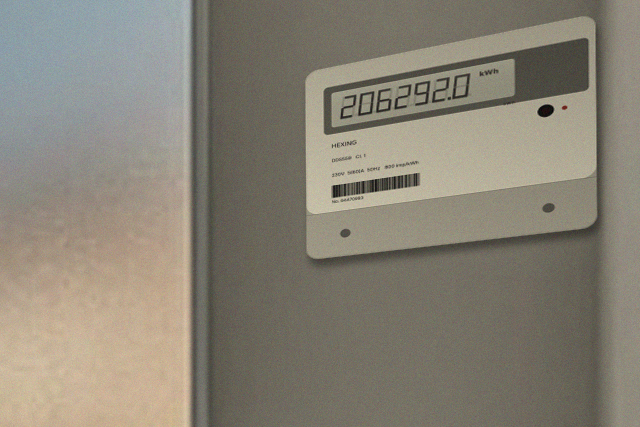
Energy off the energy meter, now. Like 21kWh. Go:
206292.0kWh
